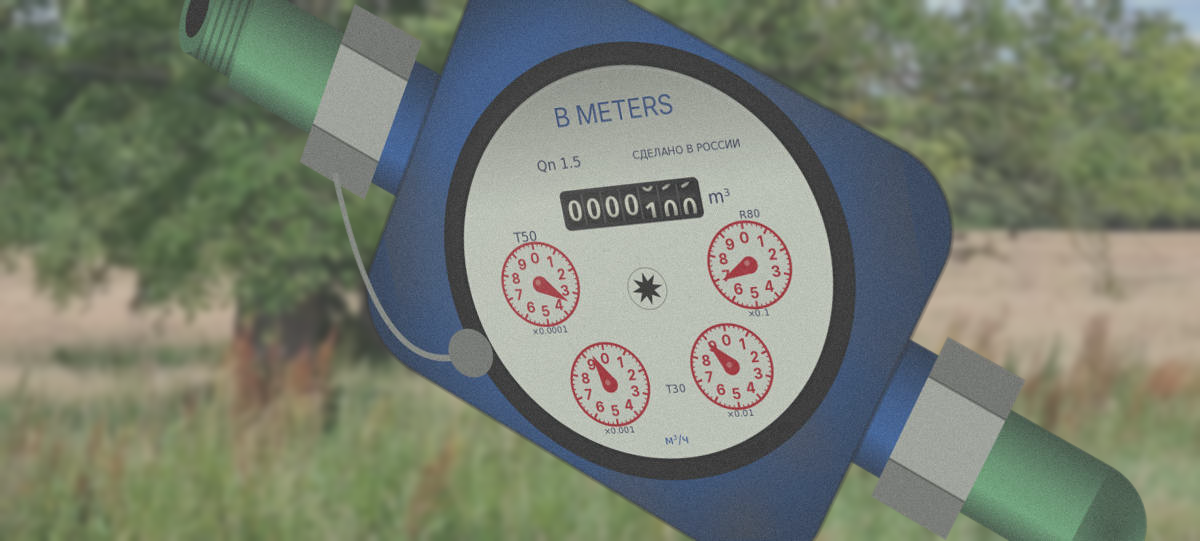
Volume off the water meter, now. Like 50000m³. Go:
99.6893m³
